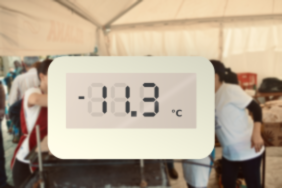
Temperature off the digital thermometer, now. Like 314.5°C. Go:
-11.3°C
